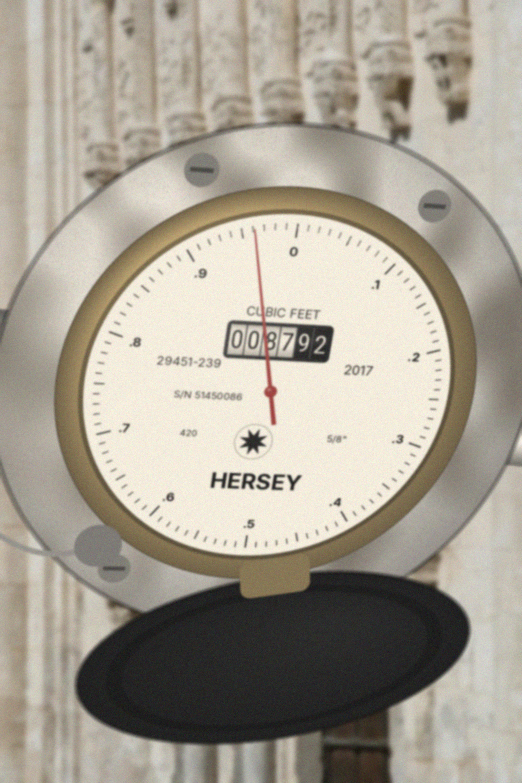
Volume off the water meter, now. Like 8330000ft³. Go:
8791.96ft³
